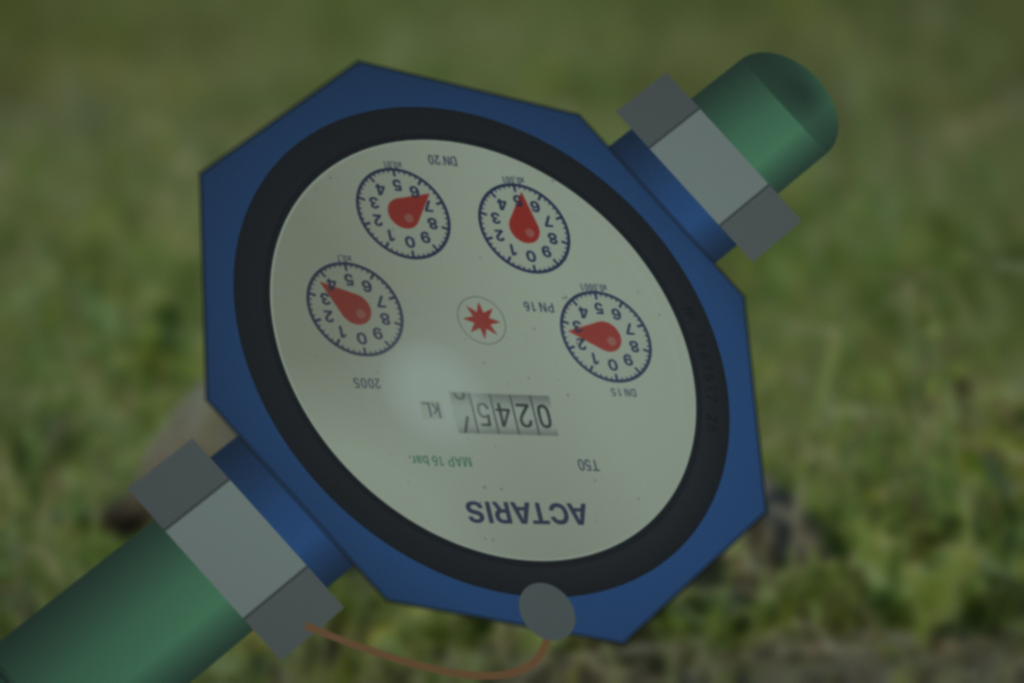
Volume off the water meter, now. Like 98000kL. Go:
2457.3652kL
